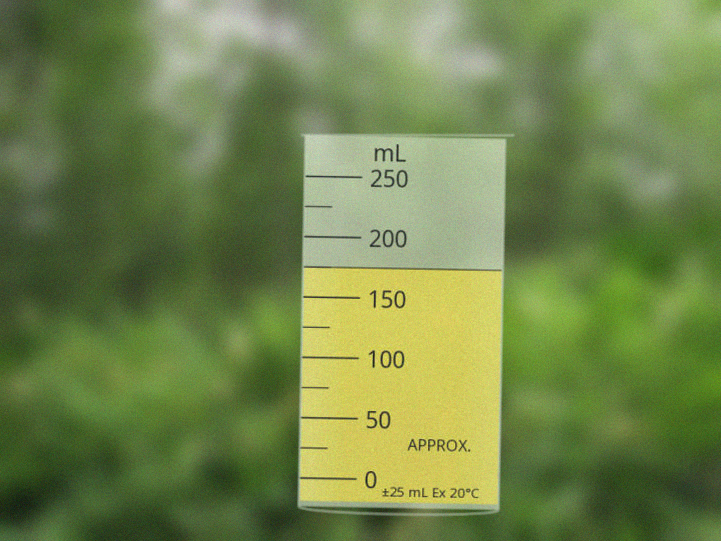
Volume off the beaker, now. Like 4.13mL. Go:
175mL
